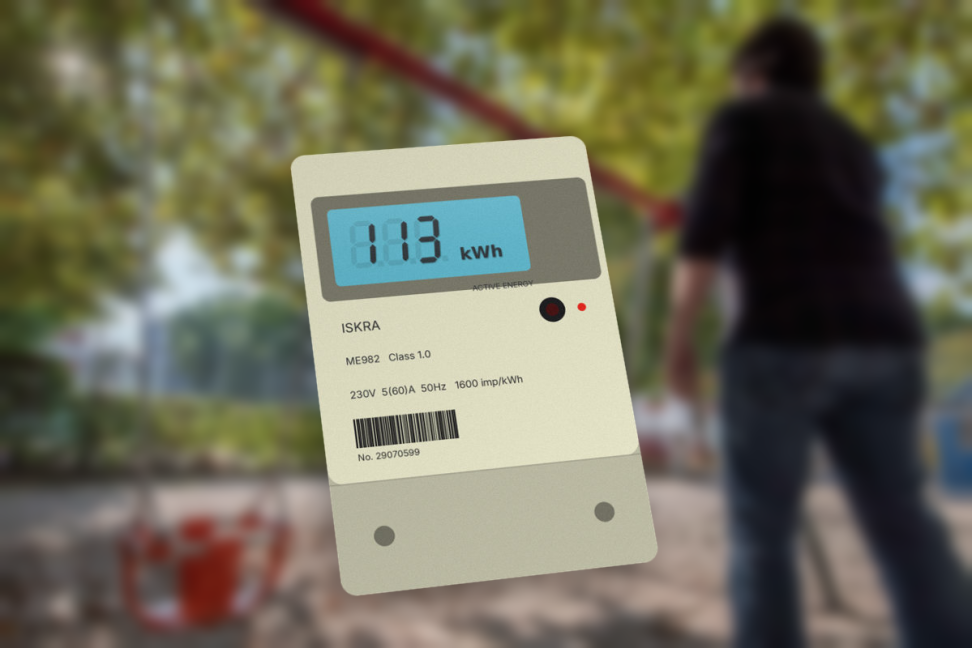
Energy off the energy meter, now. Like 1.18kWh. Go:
113kWh
